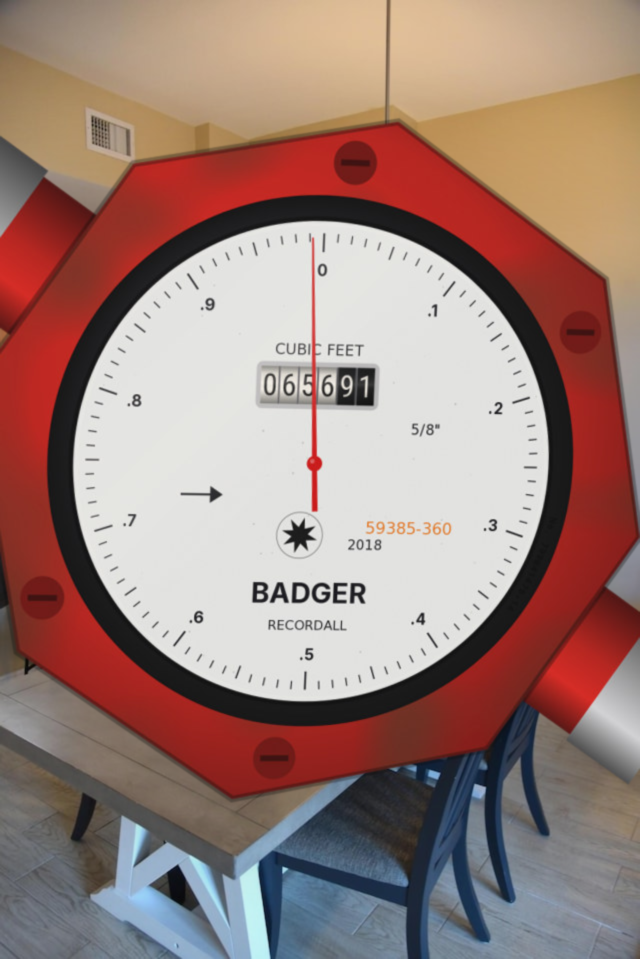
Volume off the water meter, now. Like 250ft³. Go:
65690.99ft³
